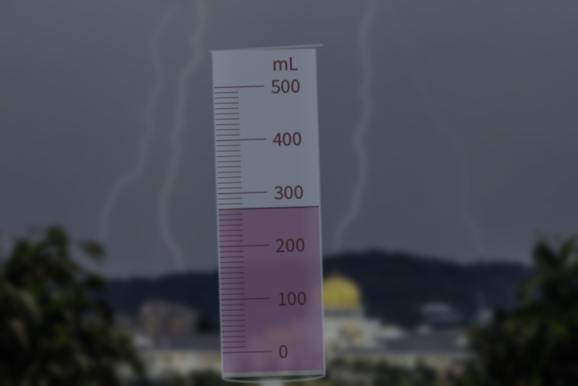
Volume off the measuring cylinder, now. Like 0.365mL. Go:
270mL
